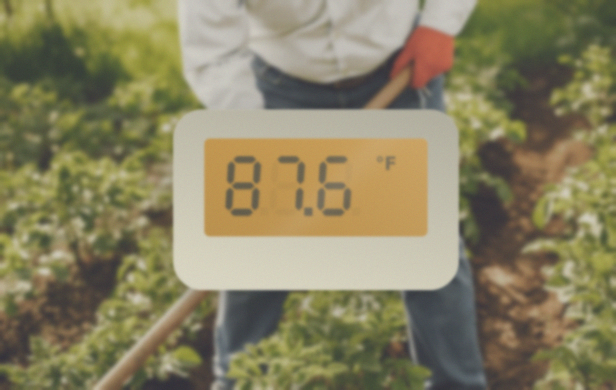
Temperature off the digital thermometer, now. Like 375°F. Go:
87.6°F
